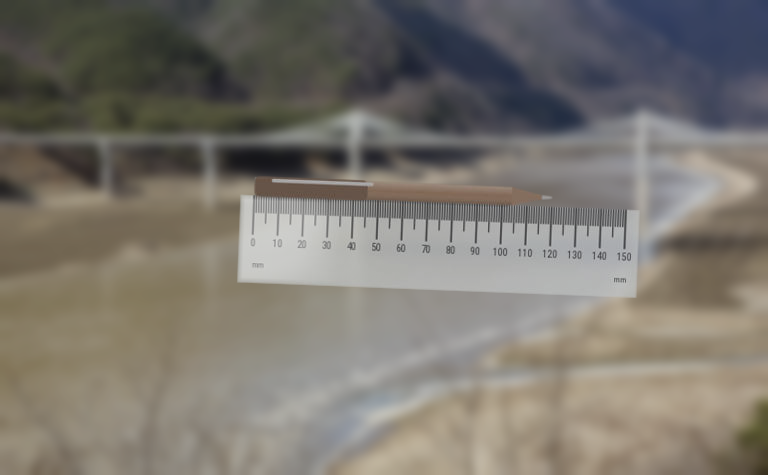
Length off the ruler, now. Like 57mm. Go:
120mm
